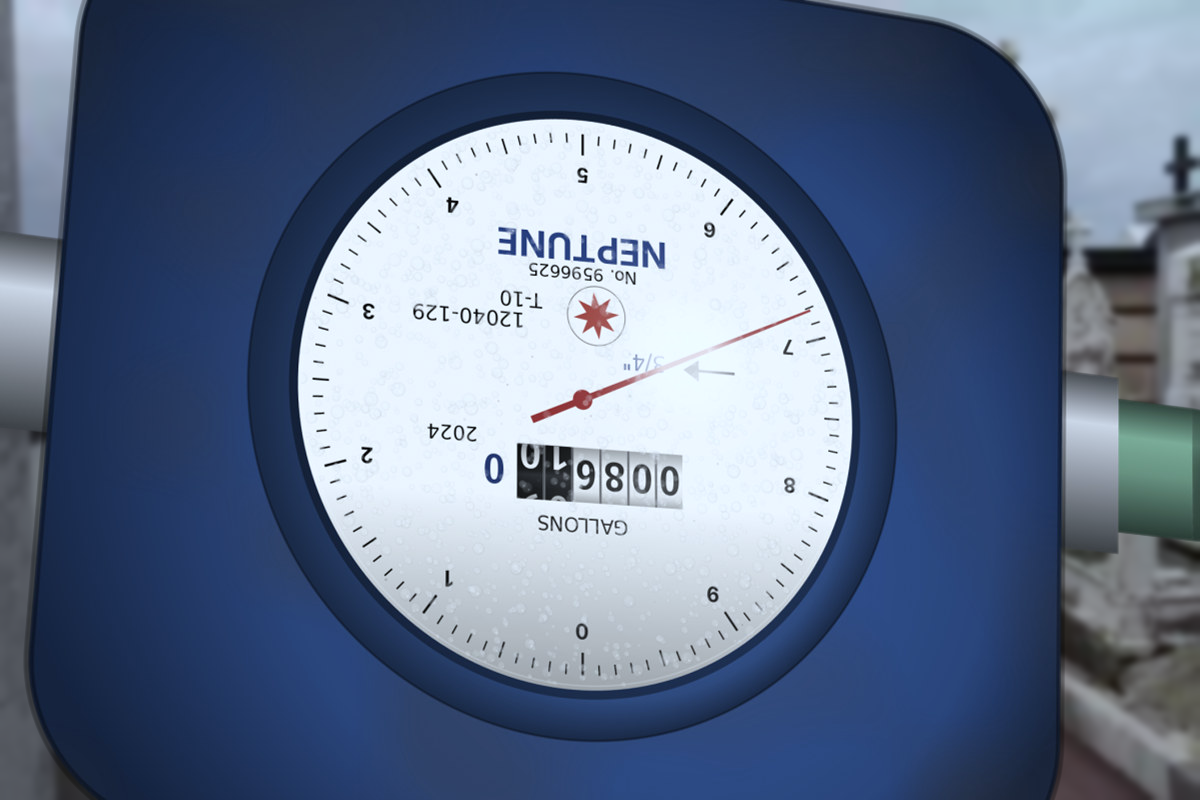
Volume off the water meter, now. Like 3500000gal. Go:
86096.8gal
